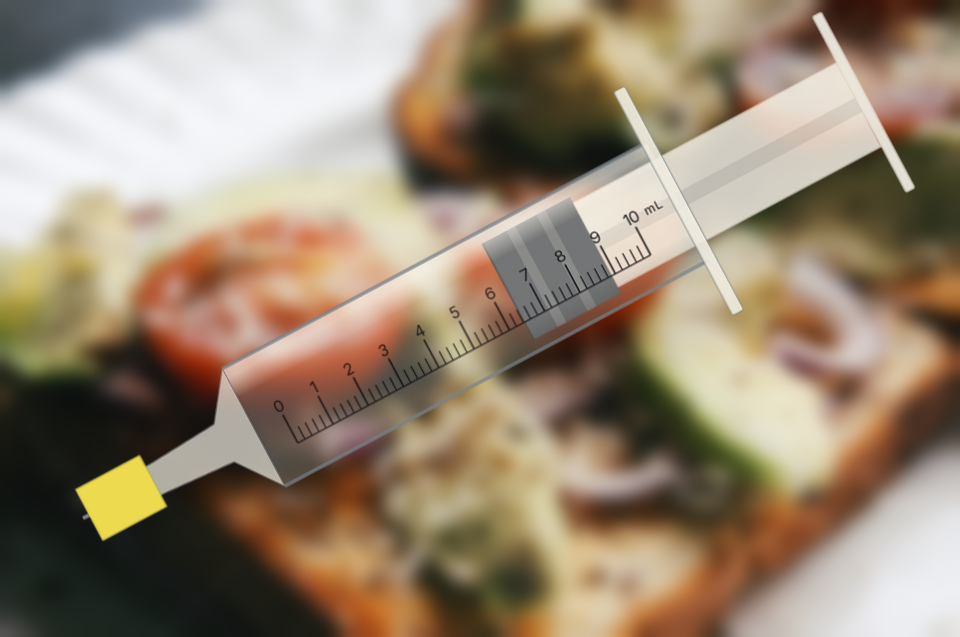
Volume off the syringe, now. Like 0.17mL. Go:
6.4mL
